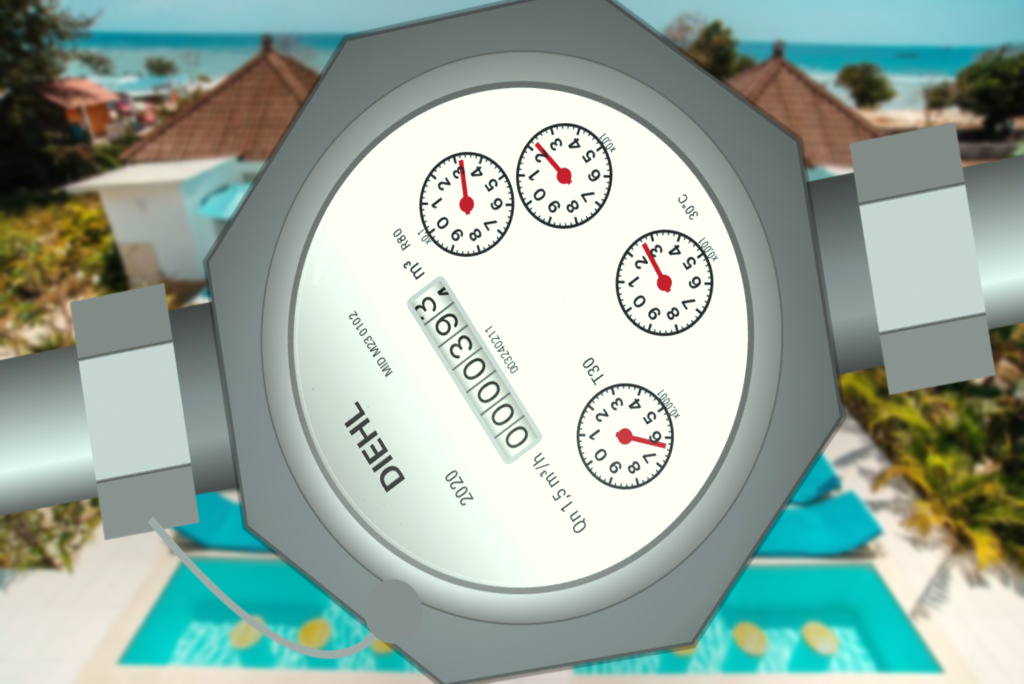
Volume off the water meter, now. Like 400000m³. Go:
393.3226m³
